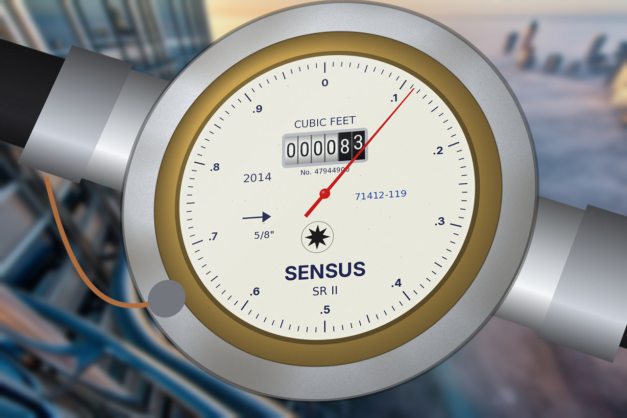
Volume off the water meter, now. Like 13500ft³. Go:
83.11ft³
